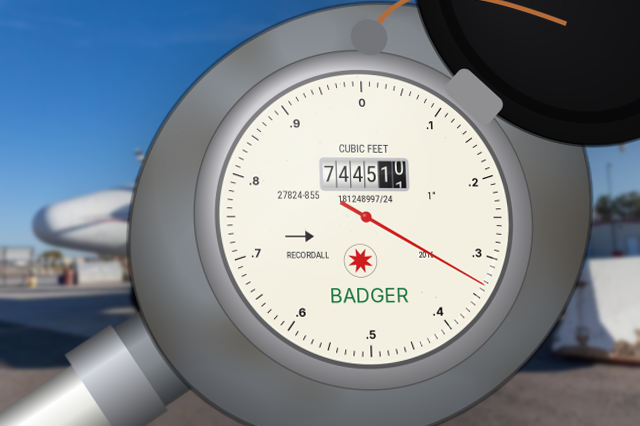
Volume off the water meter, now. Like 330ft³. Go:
744510.33ft³
